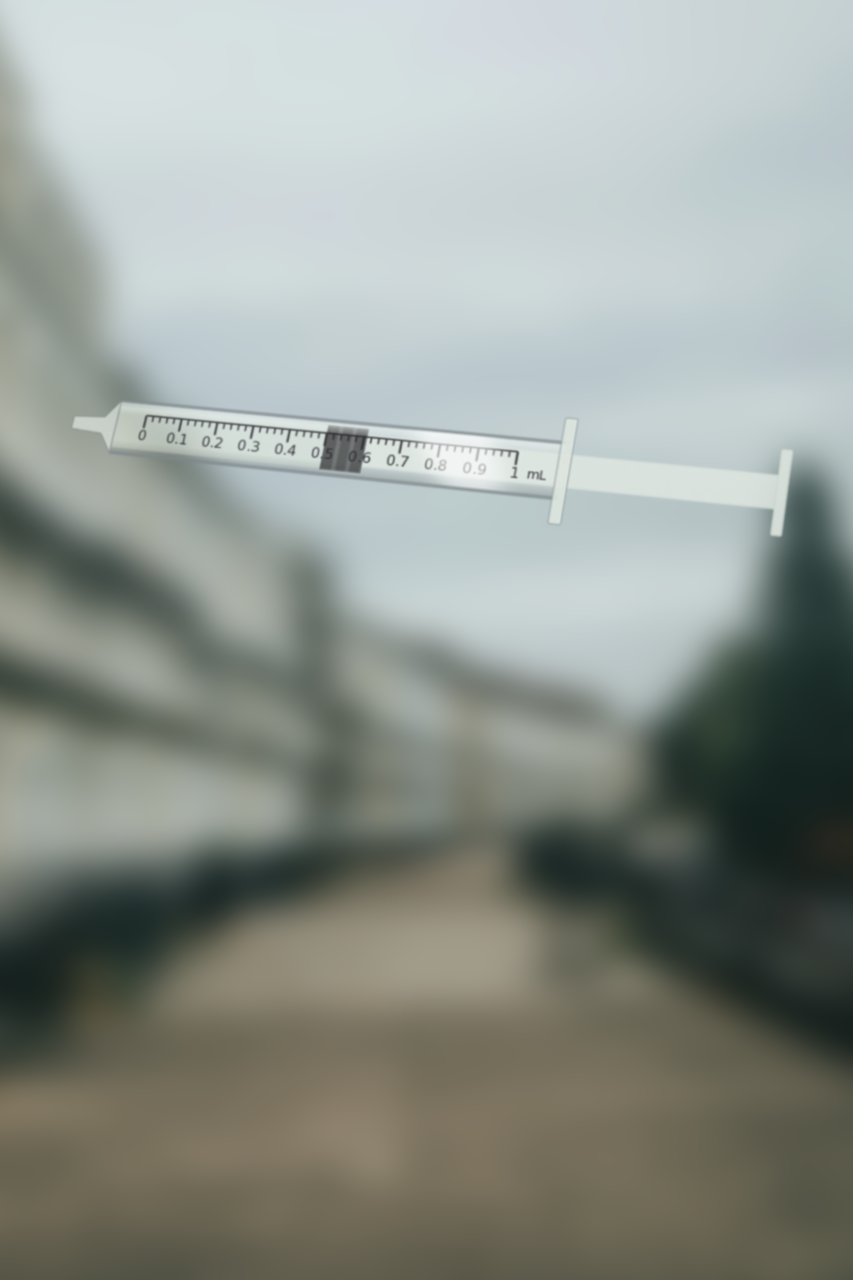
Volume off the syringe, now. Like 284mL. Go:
0.5mL
